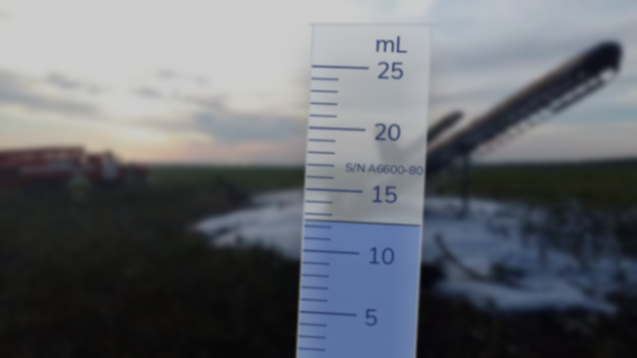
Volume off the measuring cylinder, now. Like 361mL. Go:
12.5mL
